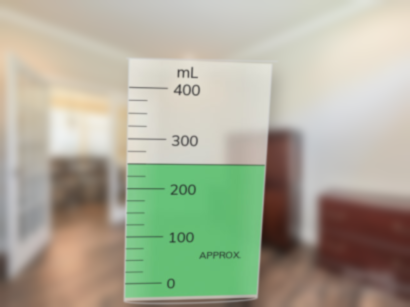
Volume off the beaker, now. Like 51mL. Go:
250mL
